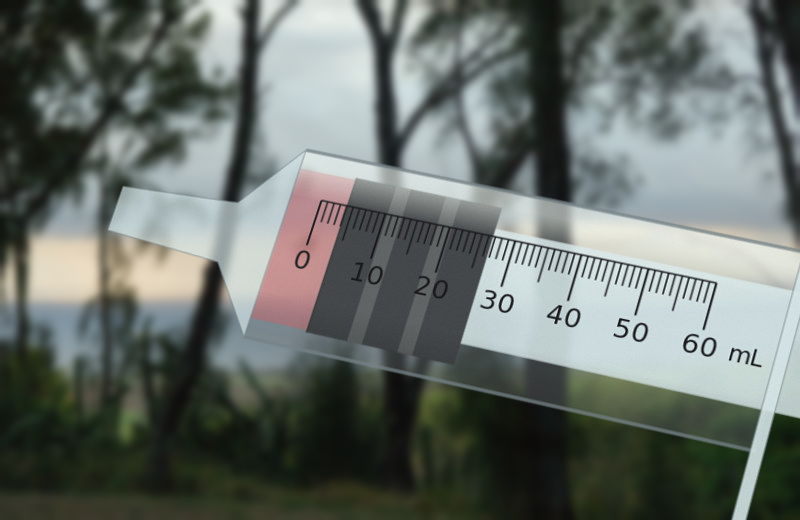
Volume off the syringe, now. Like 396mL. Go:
4mL
